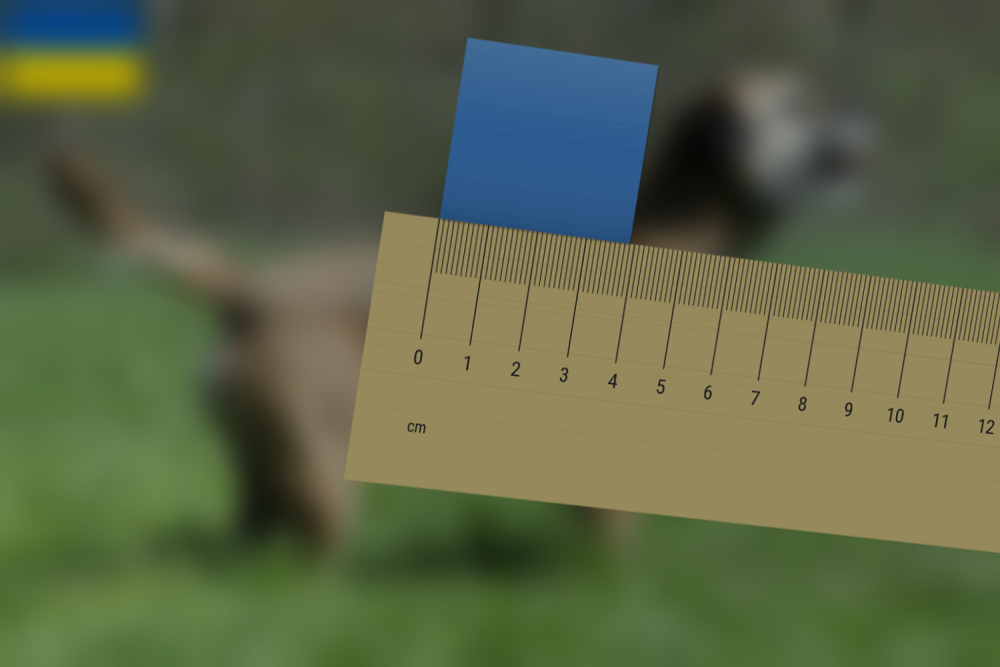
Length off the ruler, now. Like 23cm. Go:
3.9cm
